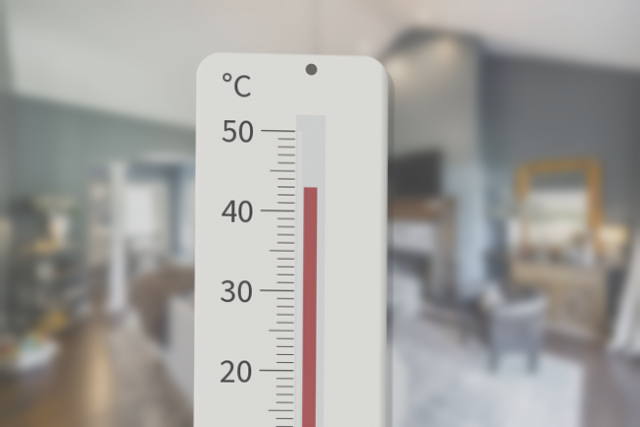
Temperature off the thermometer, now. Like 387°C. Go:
43°C
